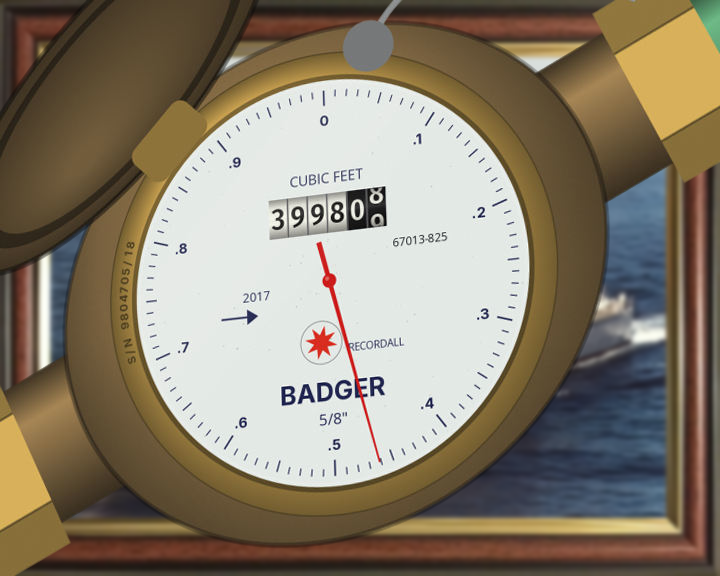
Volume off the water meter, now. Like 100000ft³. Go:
399808.46ft³
